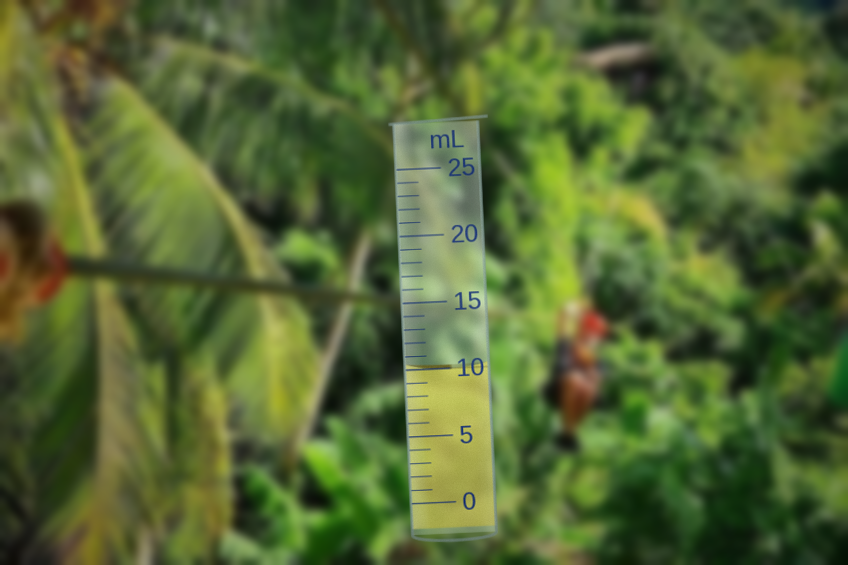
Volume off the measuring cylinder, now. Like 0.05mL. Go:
10mL
